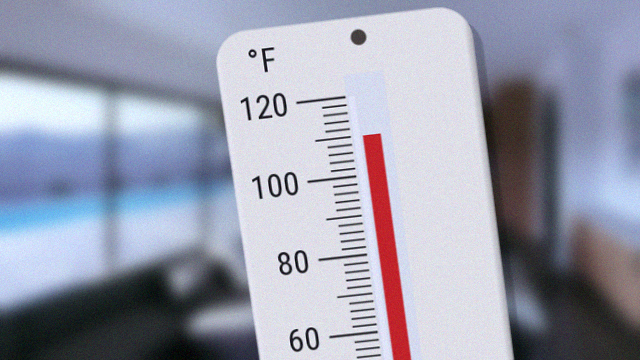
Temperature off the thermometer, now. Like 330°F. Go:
110°F
